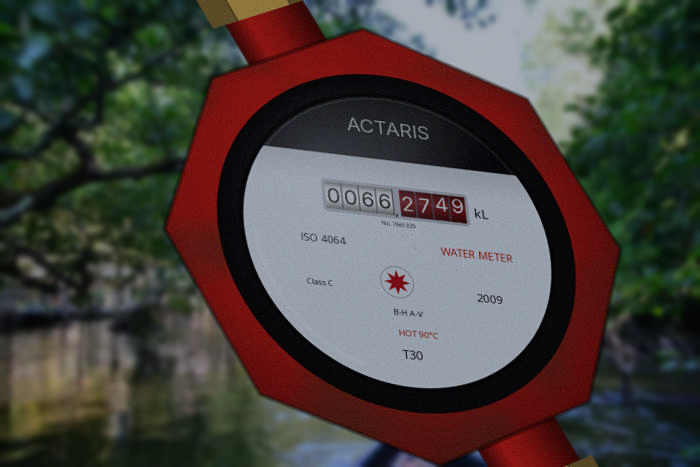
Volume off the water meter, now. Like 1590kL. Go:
66.2749kL
